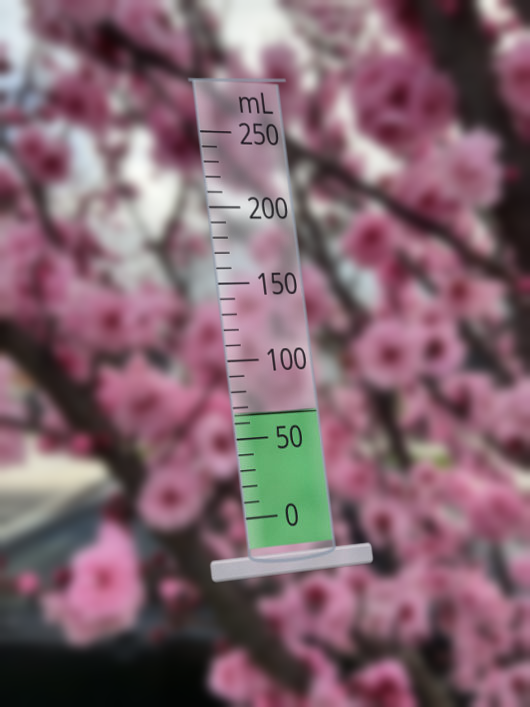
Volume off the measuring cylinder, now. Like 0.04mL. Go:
65mL
